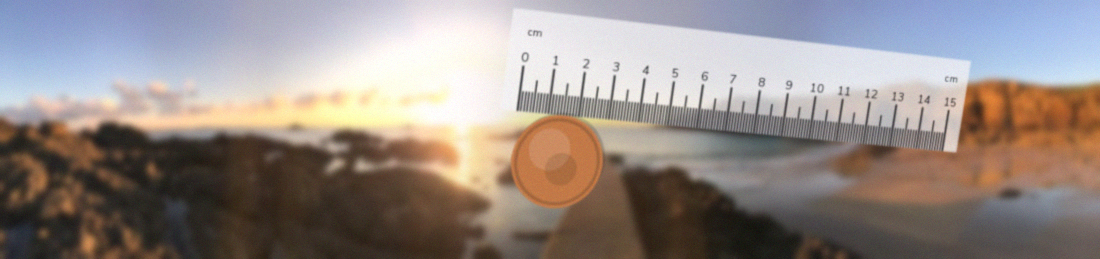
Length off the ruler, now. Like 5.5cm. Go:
3cm
